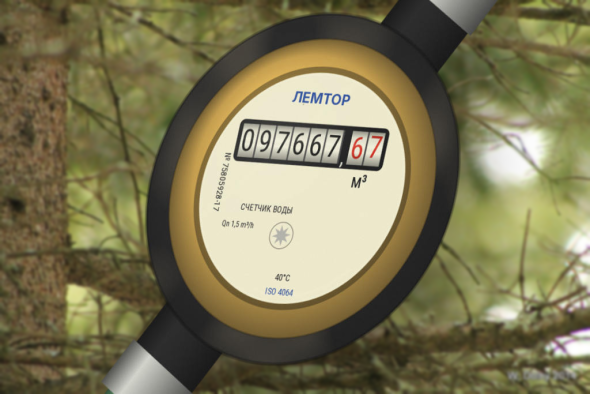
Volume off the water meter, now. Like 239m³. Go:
97667.67m³
